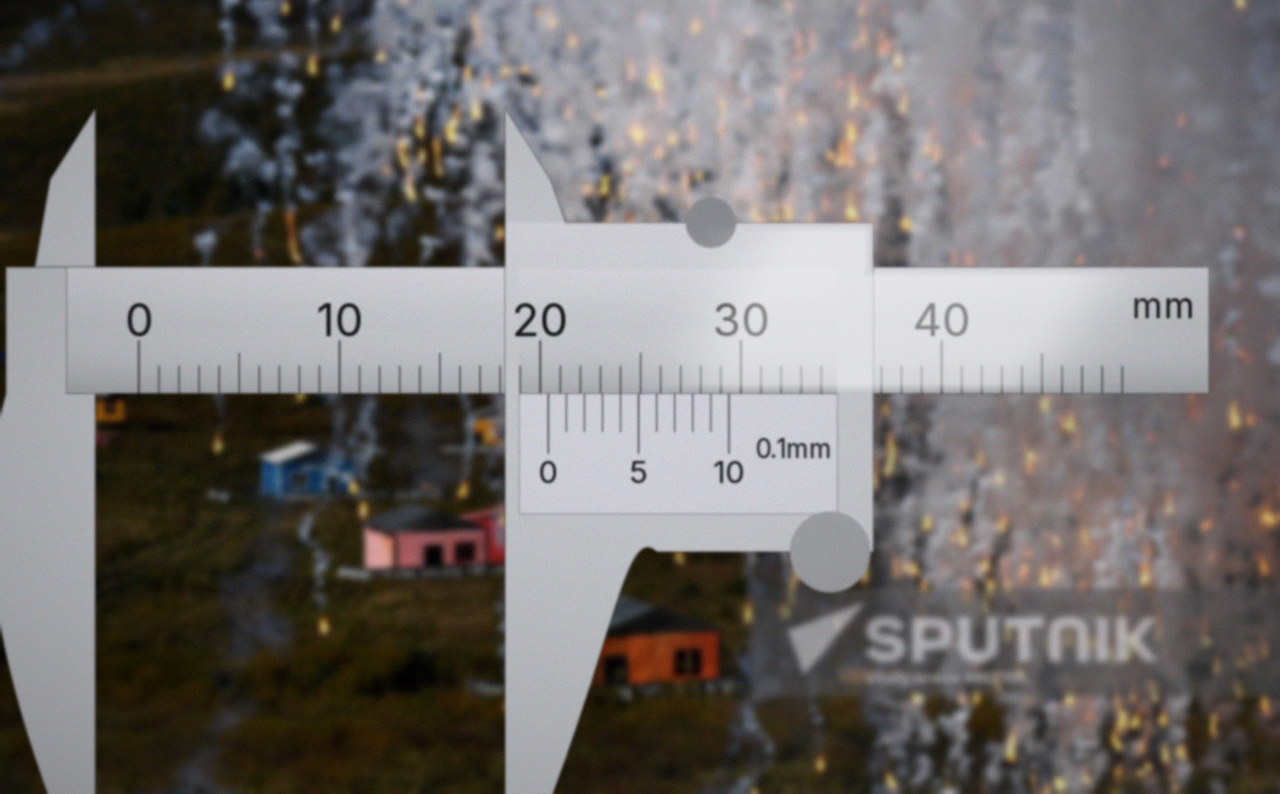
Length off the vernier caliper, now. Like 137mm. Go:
20.4mm
